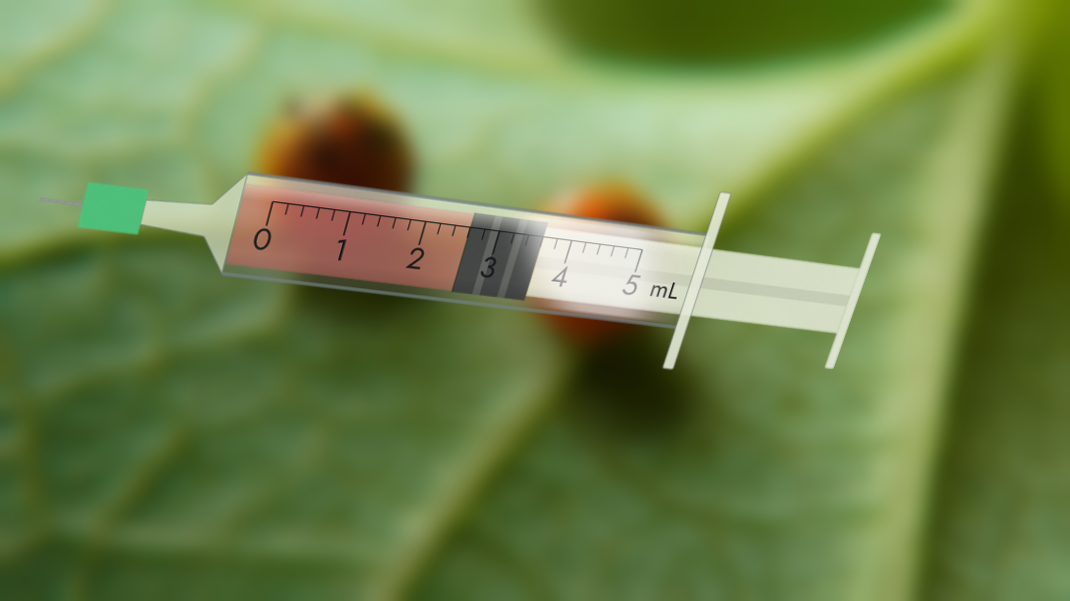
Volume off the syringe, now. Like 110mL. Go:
2.6mL
